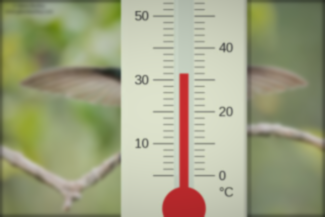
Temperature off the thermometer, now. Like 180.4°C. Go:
32°C
